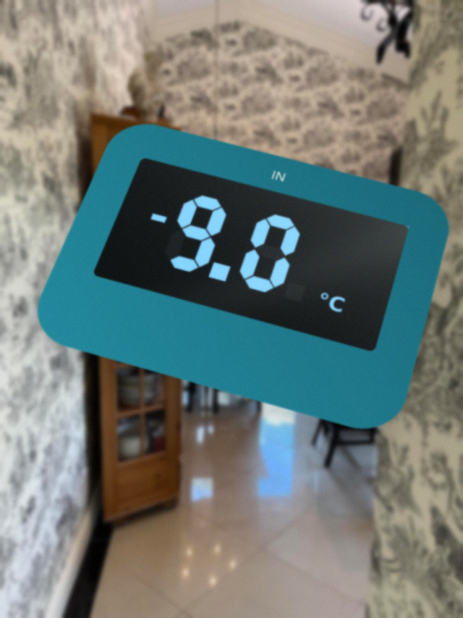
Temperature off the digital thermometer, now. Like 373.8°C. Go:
-9.0°C
